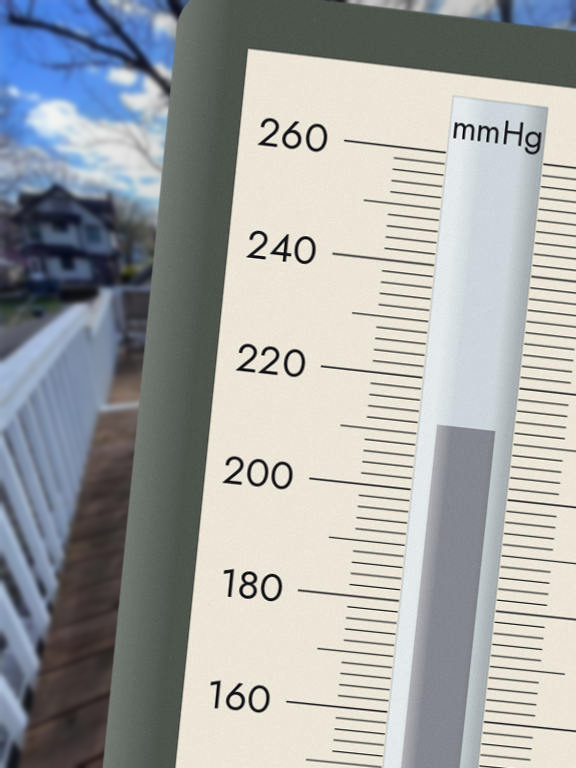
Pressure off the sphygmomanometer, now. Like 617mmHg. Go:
212mmHg
